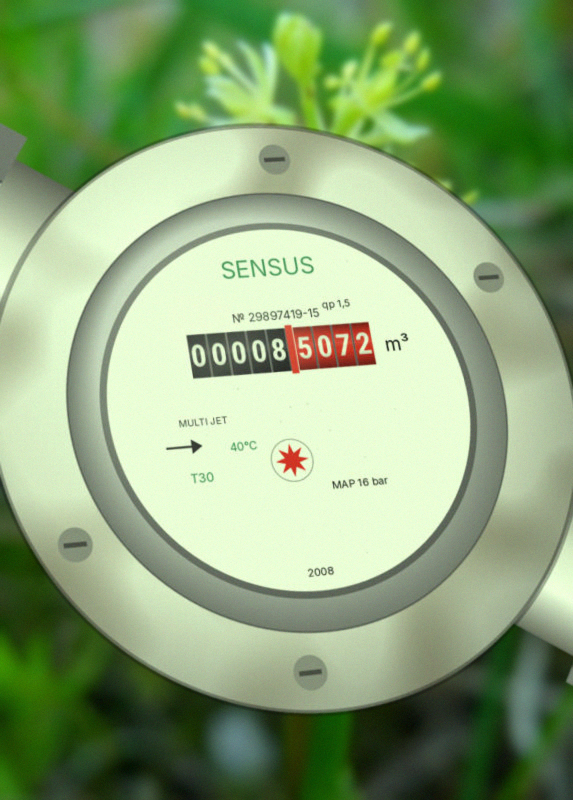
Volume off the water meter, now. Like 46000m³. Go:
8.5072m³
